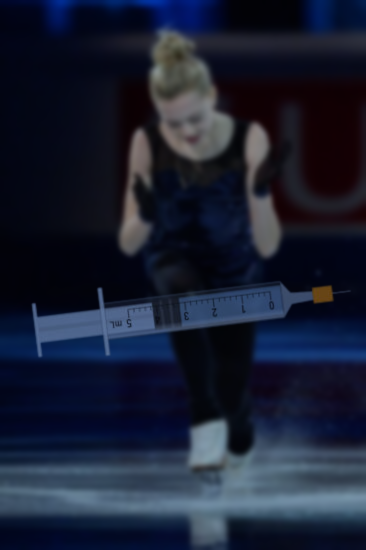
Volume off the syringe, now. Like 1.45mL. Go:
3.2mL
